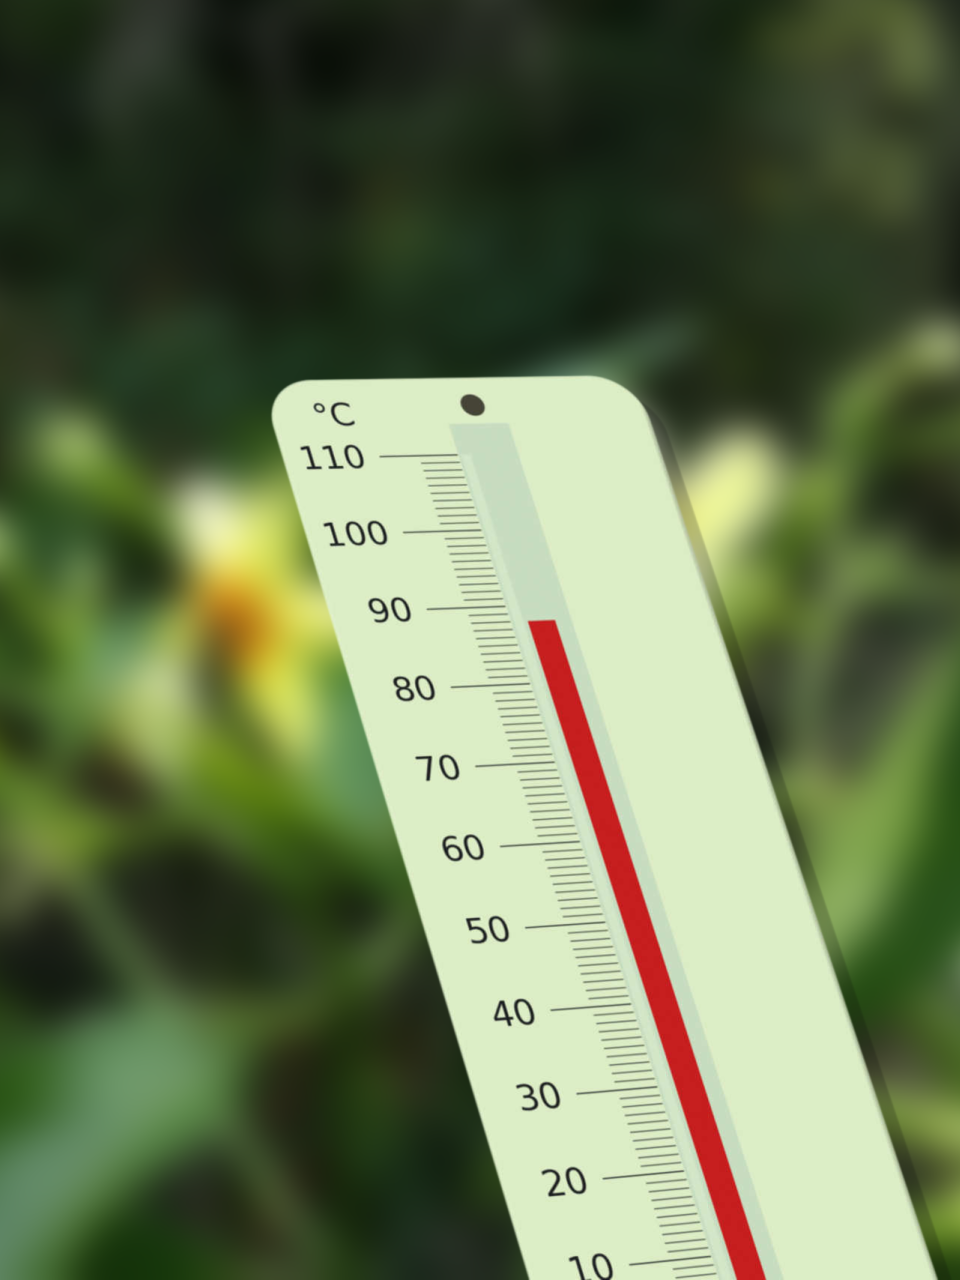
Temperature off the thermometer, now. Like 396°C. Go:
88°C
